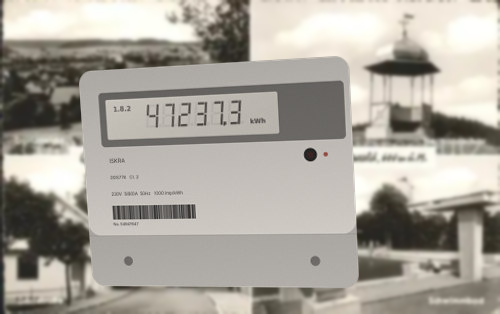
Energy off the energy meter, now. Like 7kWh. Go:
47237.3kWh
